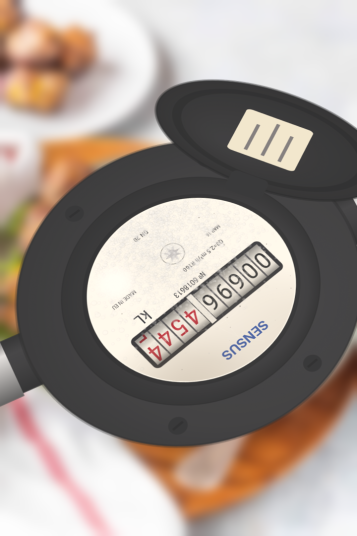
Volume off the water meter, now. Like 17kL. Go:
696.4544kL
